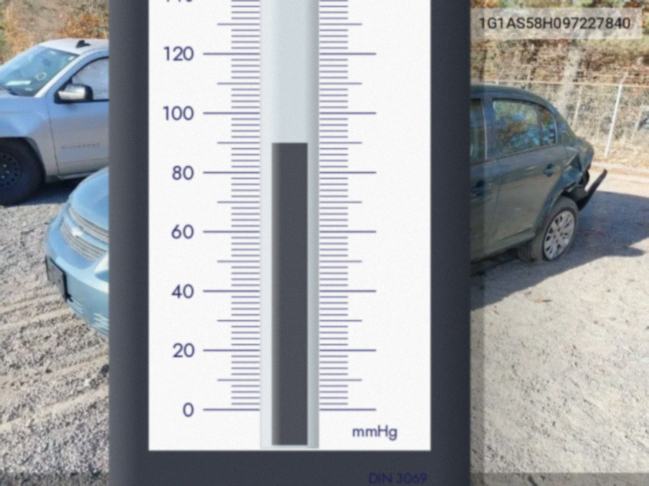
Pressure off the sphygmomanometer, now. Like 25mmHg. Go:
90mmHg
